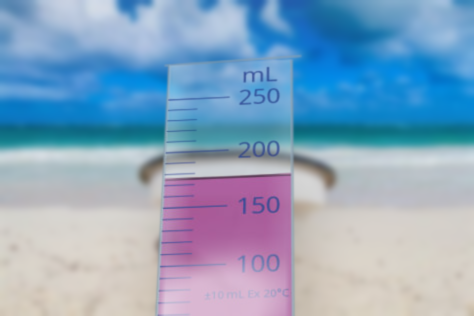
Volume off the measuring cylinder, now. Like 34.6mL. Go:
175mL
